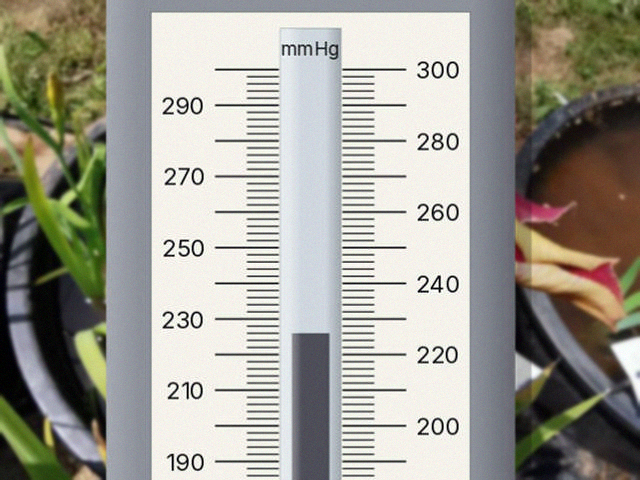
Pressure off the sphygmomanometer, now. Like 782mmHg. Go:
226mmHg
